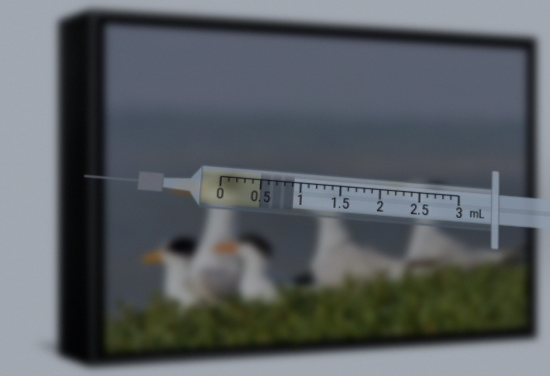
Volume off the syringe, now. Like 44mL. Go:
0.5mL
